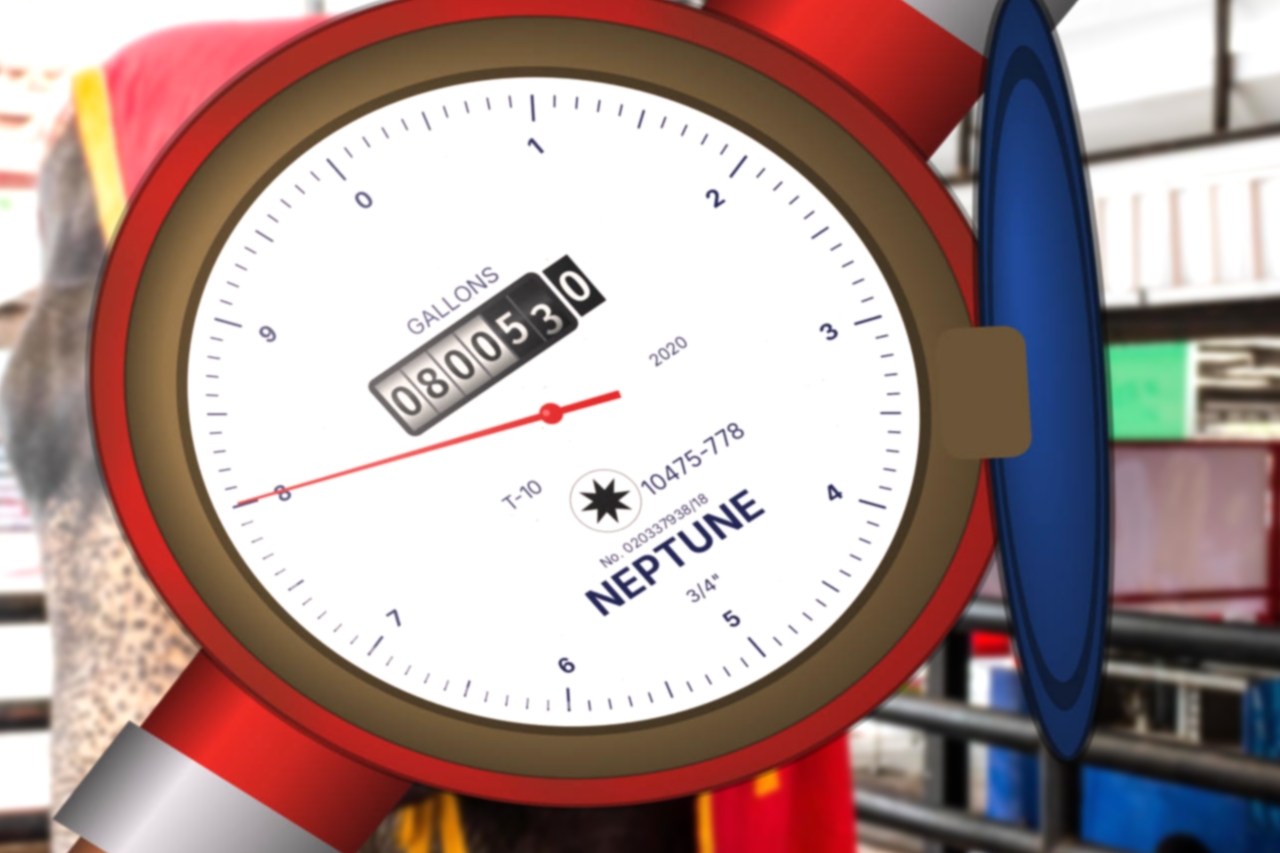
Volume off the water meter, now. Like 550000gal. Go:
800528.0gal
